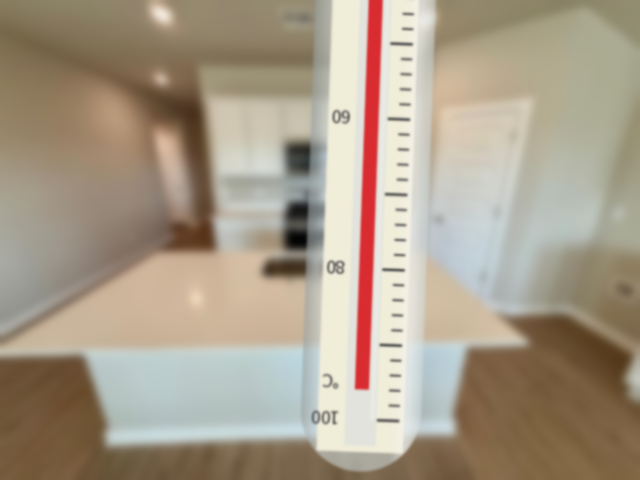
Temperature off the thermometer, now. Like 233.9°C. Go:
96°C
